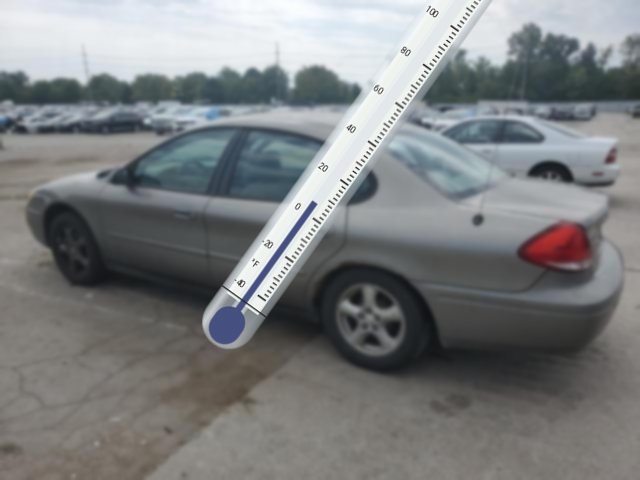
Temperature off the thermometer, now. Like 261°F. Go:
6°F
